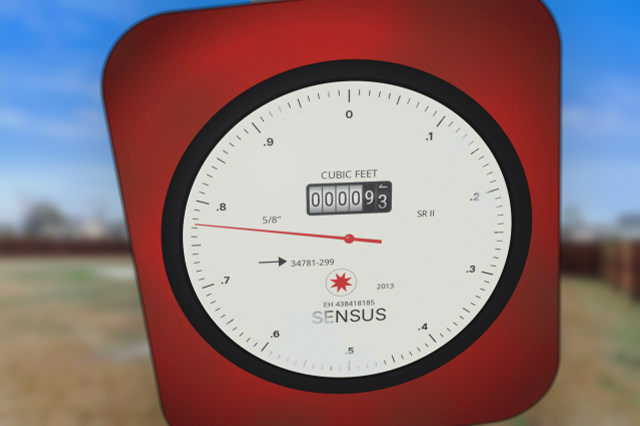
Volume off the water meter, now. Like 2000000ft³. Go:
92.77ft³
